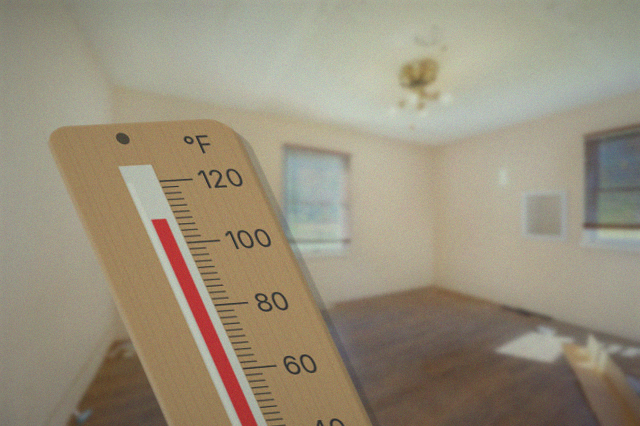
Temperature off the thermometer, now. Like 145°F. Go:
108°F
